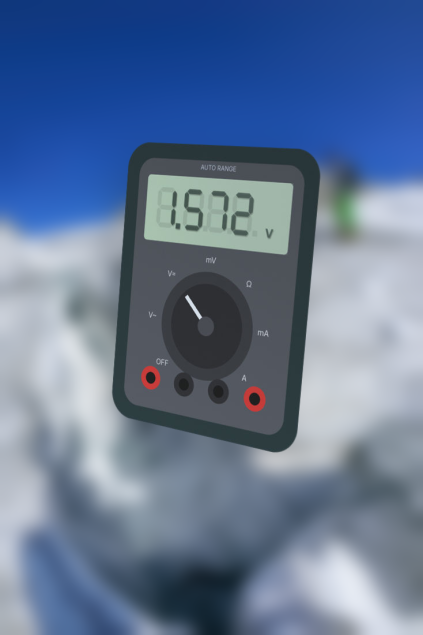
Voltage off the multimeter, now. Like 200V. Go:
1.572V
